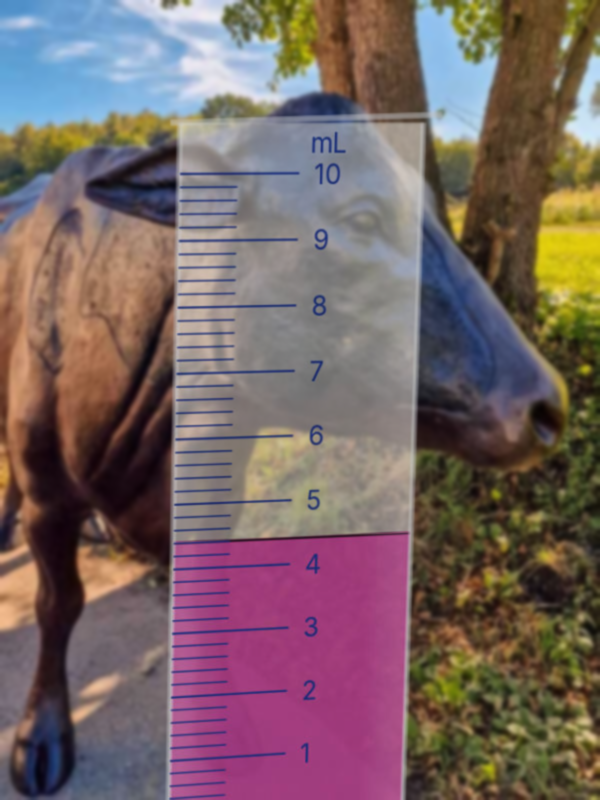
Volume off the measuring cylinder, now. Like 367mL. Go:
4.4mL
